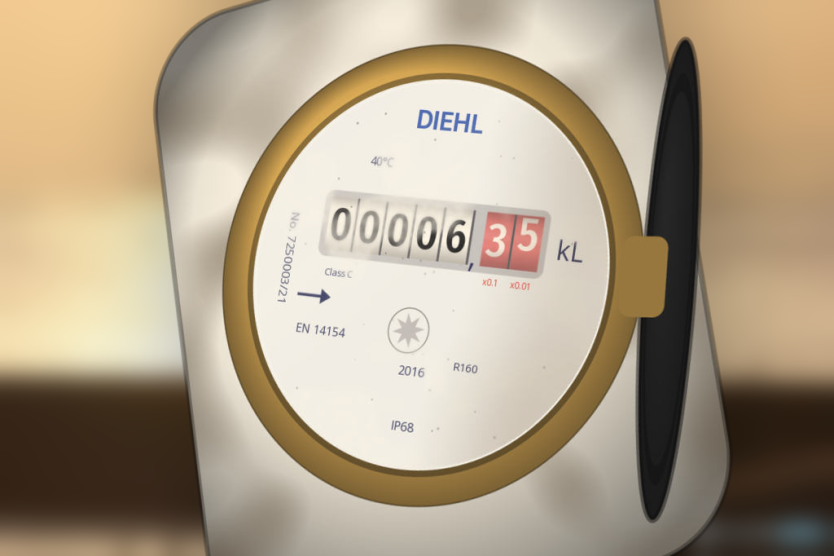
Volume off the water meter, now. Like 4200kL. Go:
6.35kL
